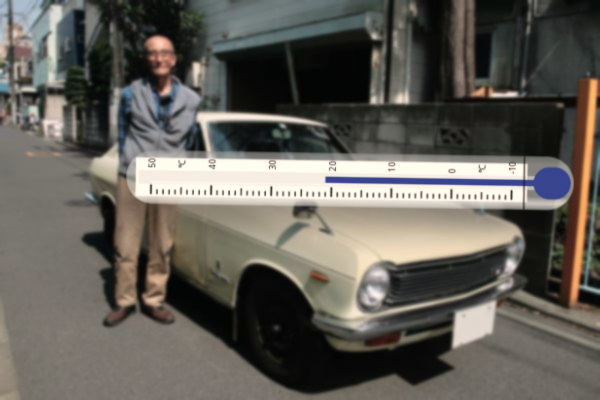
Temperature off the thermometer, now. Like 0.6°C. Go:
21°C
